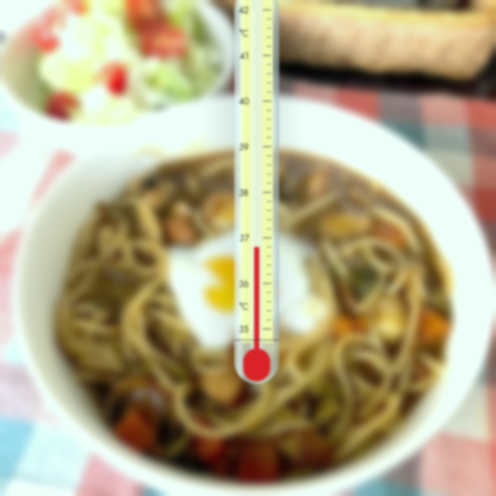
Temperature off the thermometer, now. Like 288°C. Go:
36.8°C
